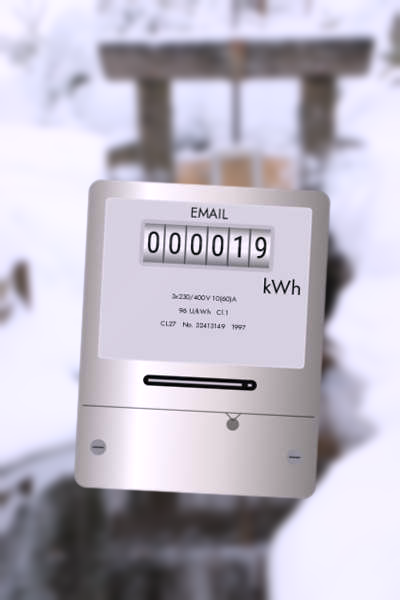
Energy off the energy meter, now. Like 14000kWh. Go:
19kWh
